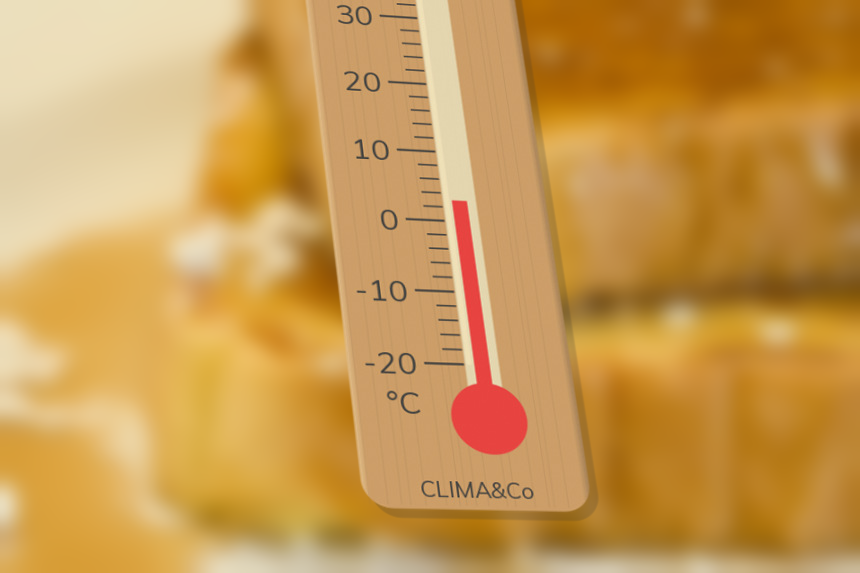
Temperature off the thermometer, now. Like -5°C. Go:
3°C
